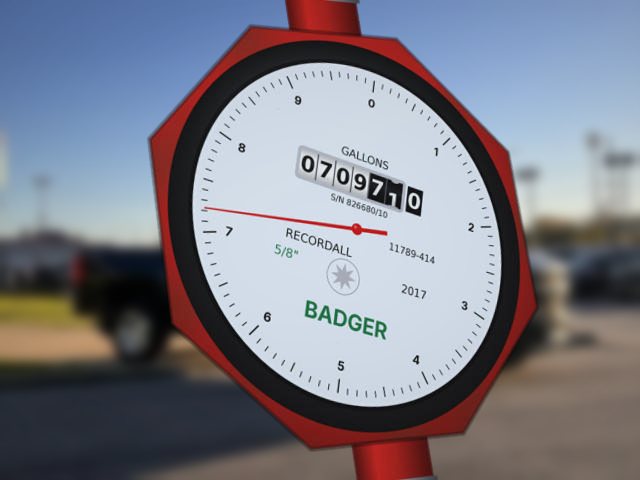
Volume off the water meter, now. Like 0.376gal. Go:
709707.2gal
